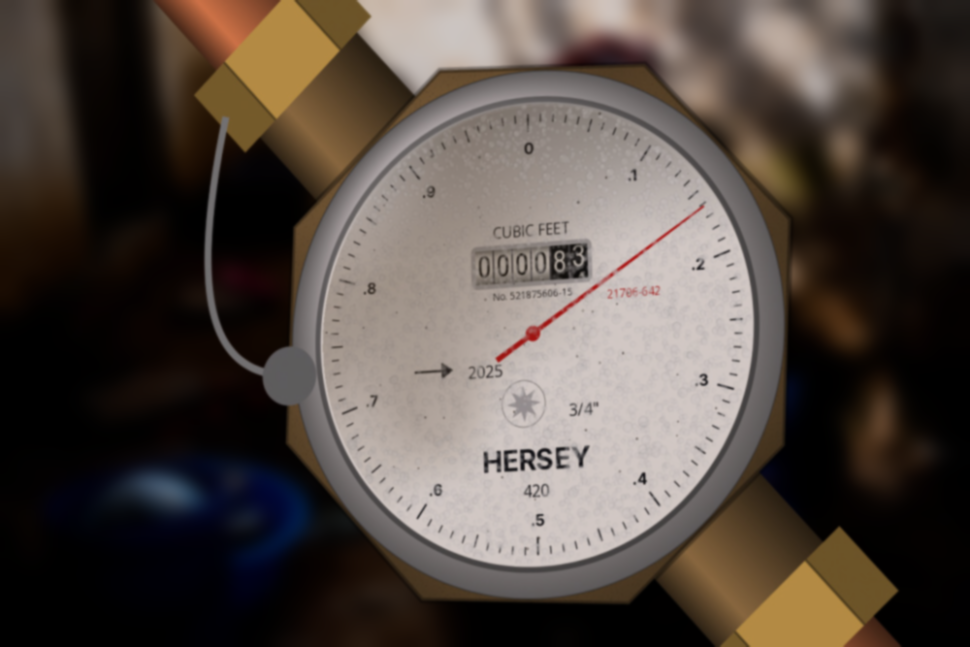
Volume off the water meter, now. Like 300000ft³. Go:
83.16ft³
